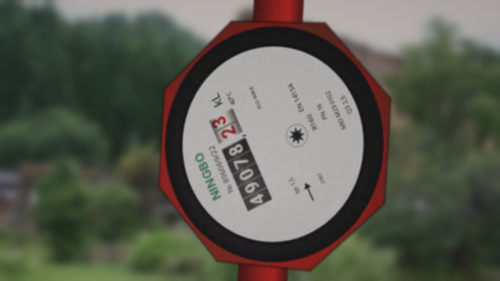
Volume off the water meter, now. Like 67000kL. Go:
49078.23kL
